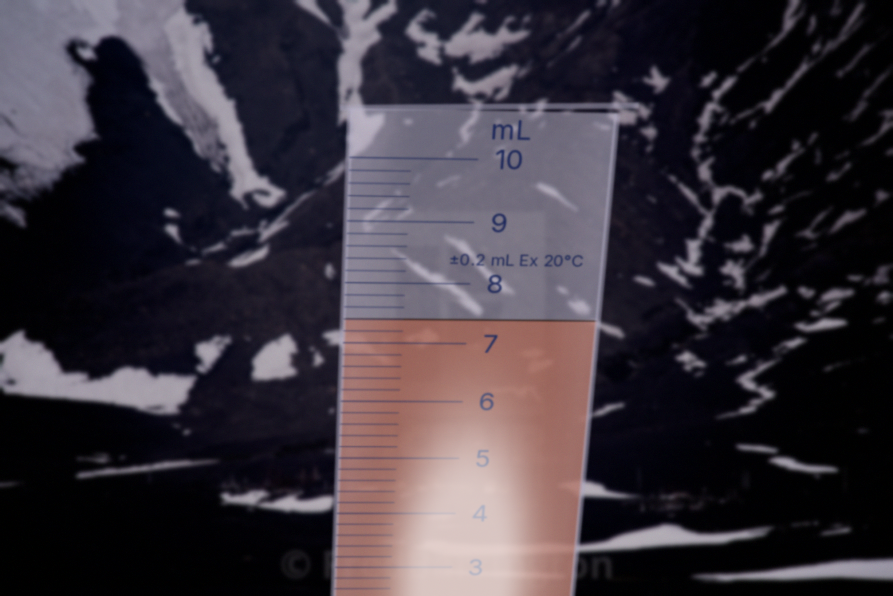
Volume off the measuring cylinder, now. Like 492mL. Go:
7.4mL
